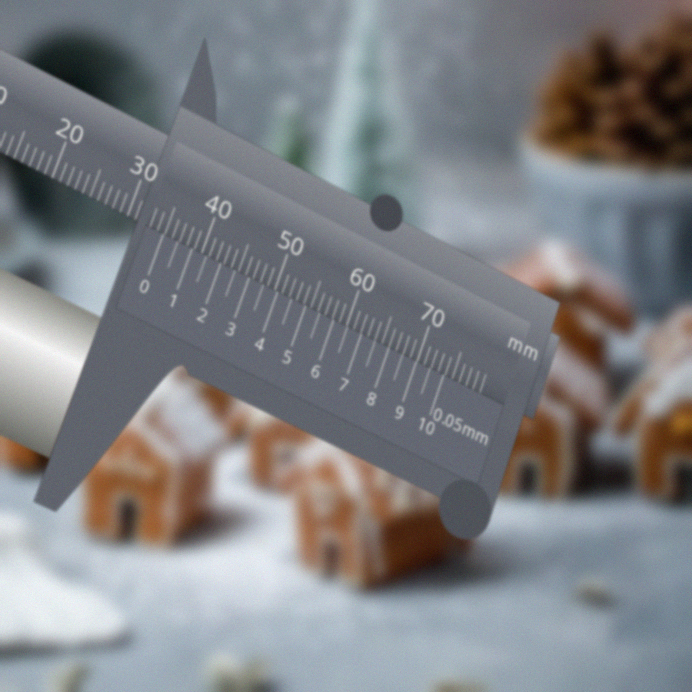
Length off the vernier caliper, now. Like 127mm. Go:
34.8mm
